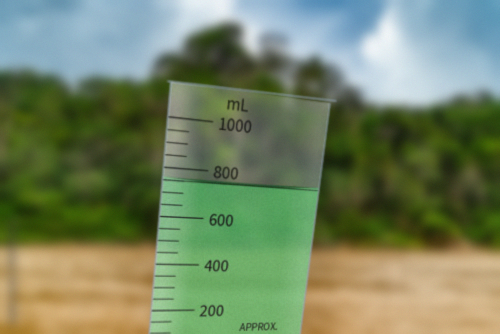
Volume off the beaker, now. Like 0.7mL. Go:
750mL
